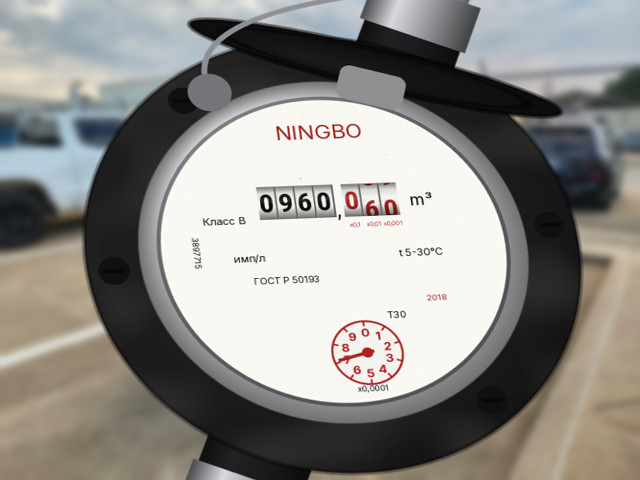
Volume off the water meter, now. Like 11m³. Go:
960.0597m³
